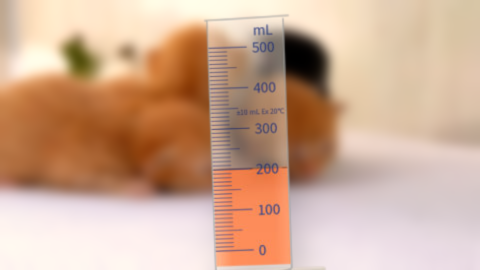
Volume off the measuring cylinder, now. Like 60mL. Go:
200mL
